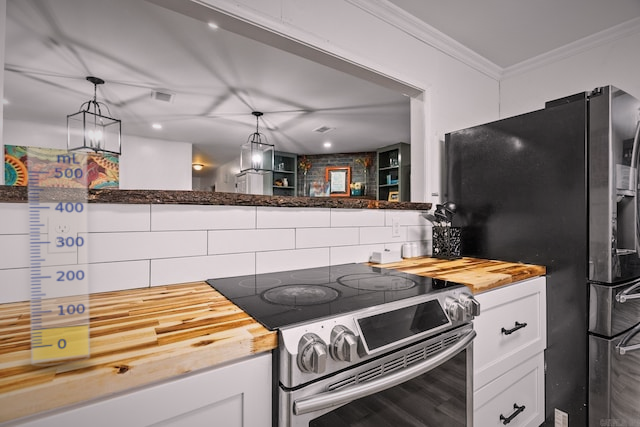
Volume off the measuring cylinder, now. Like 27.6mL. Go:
50mL
